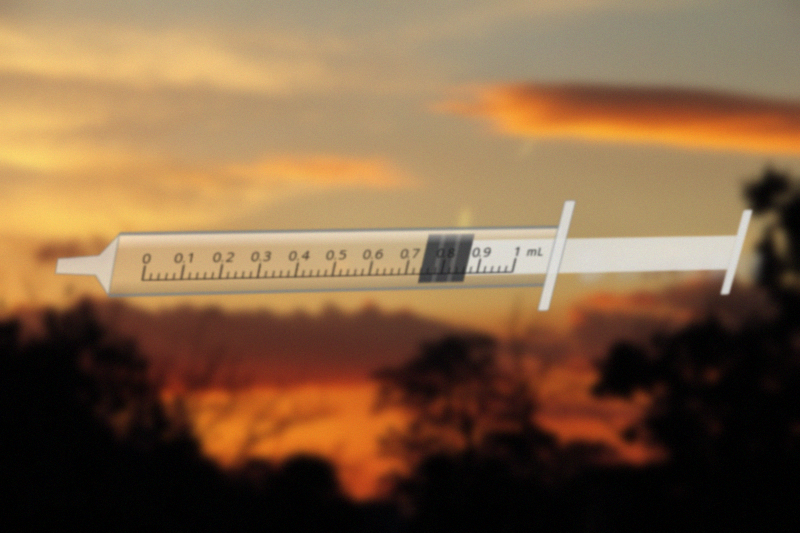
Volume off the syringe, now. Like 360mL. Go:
0.74mL
